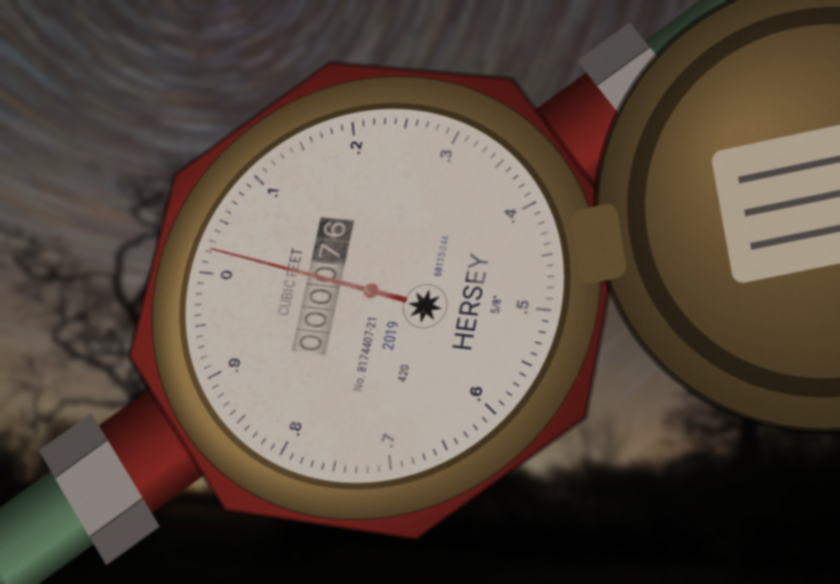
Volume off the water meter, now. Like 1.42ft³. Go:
76.02ft³
